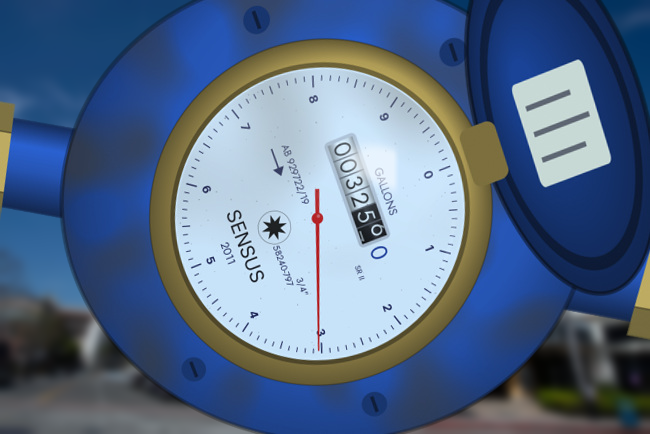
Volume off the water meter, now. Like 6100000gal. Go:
32563.0gal
